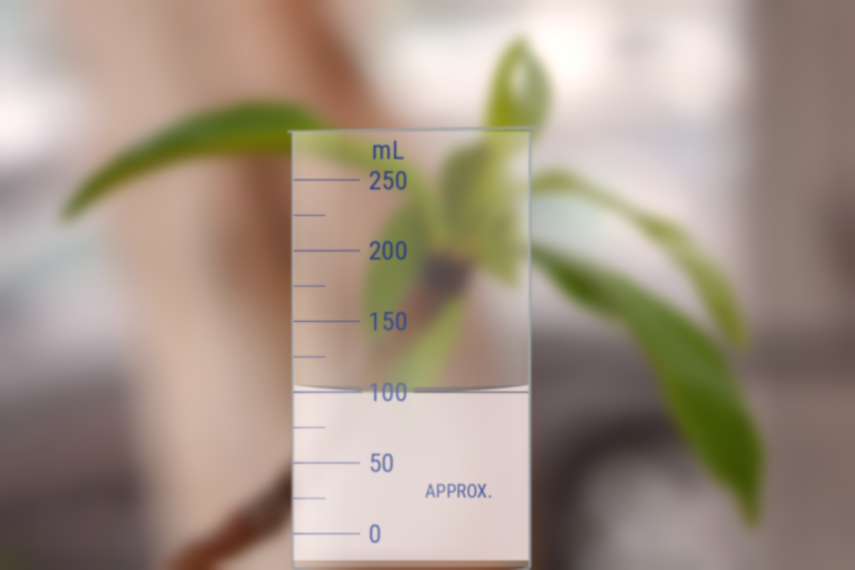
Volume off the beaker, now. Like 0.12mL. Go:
100mL
